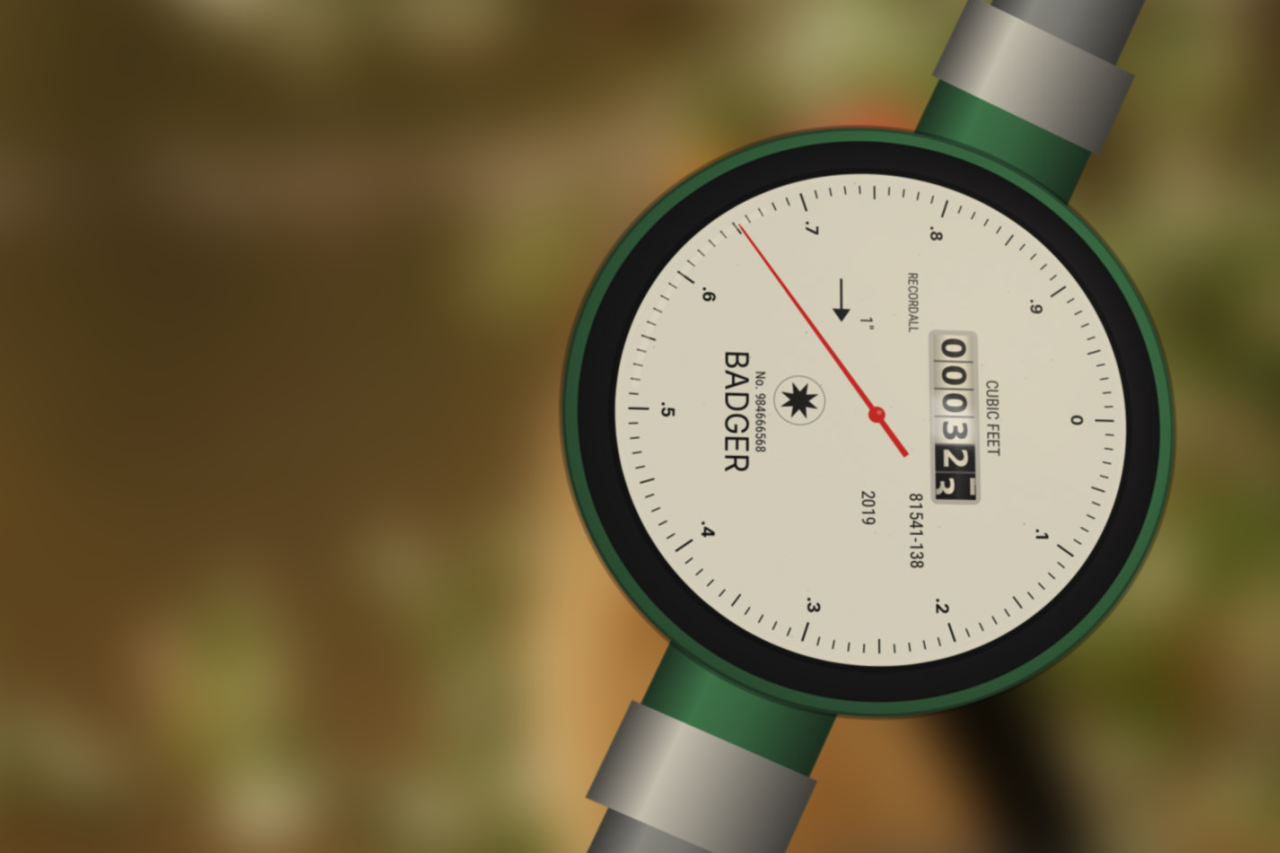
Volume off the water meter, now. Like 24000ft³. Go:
322.65ft³
